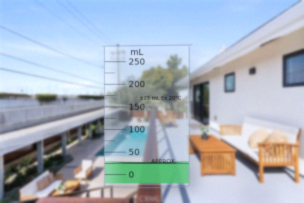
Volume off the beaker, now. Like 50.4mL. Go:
25mL
